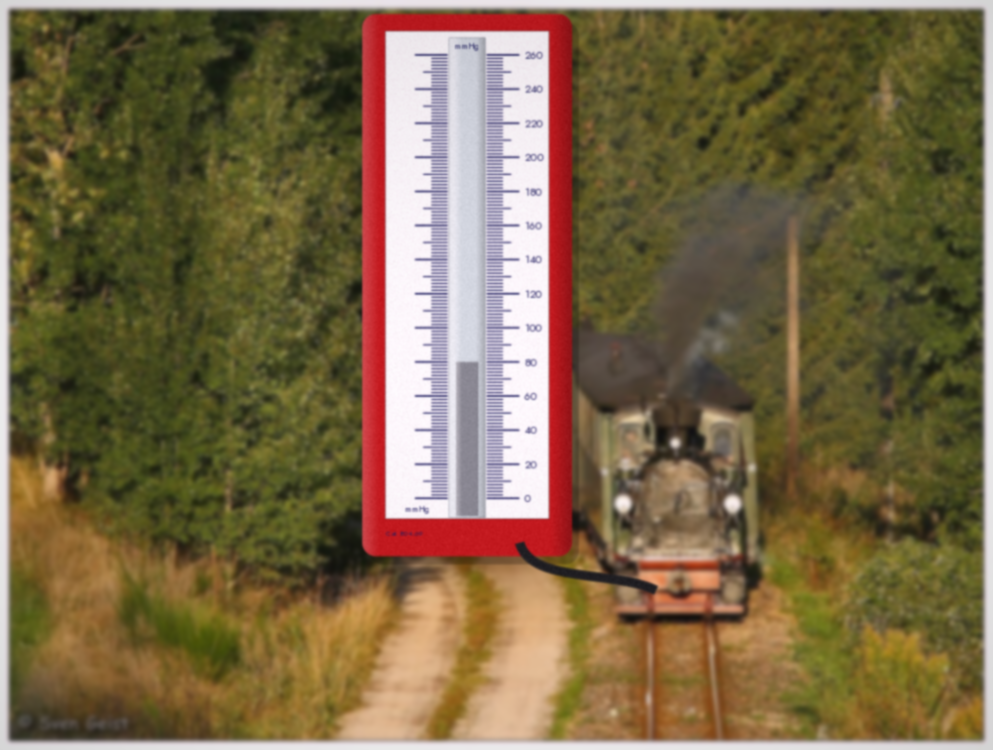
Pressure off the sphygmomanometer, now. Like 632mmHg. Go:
80mmHg
